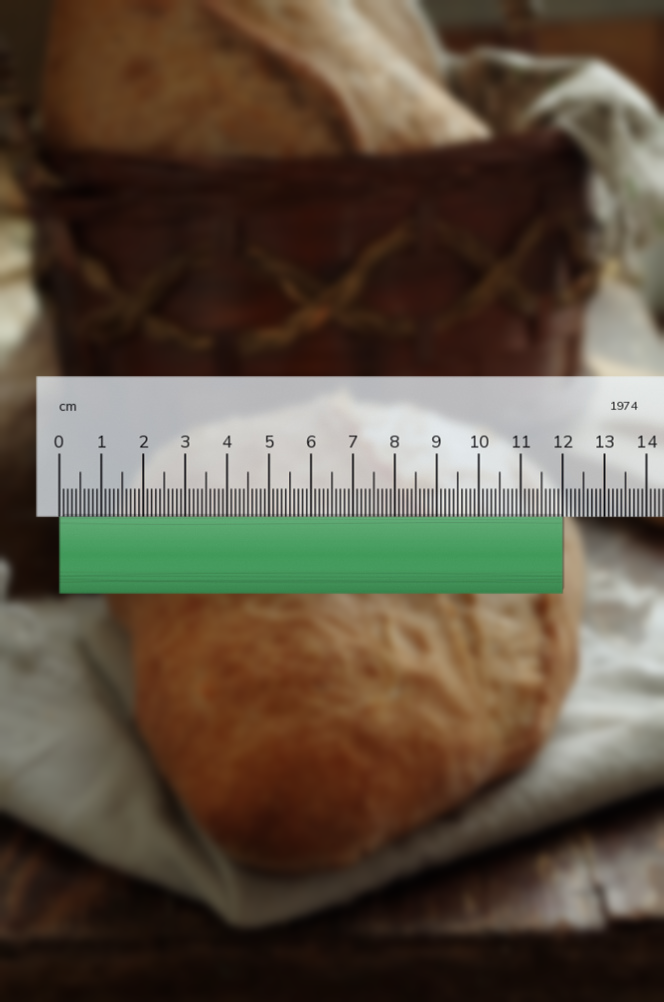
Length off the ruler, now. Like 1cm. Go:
12cm
